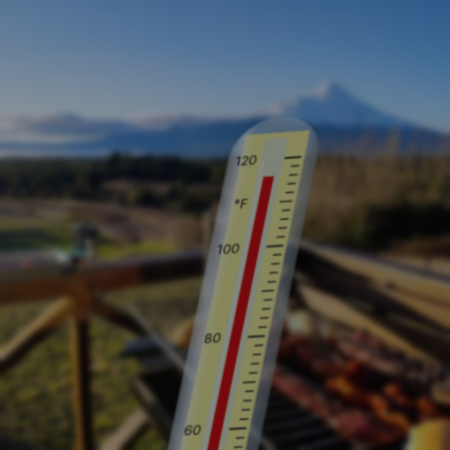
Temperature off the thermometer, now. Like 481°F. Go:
116°F
